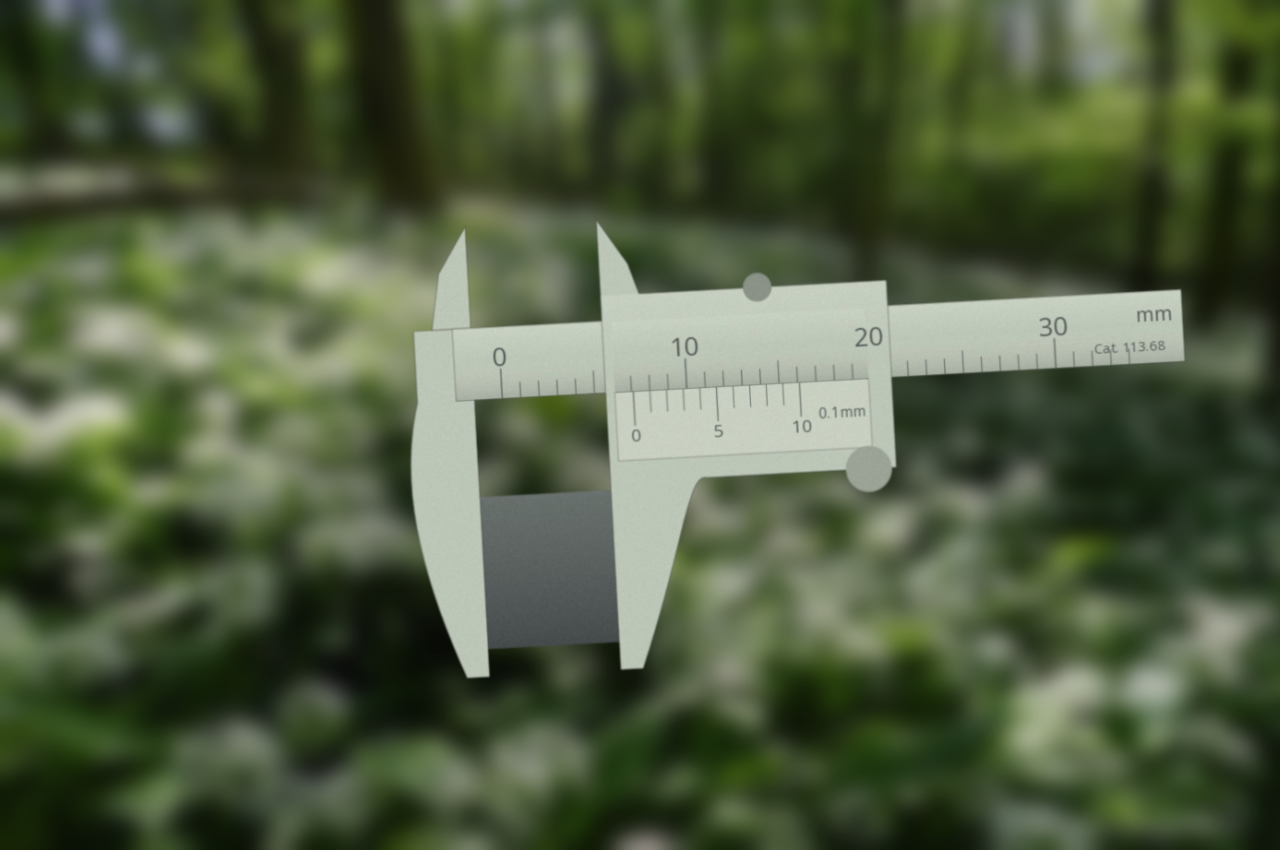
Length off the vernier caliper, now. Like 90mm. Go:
7.1mm
